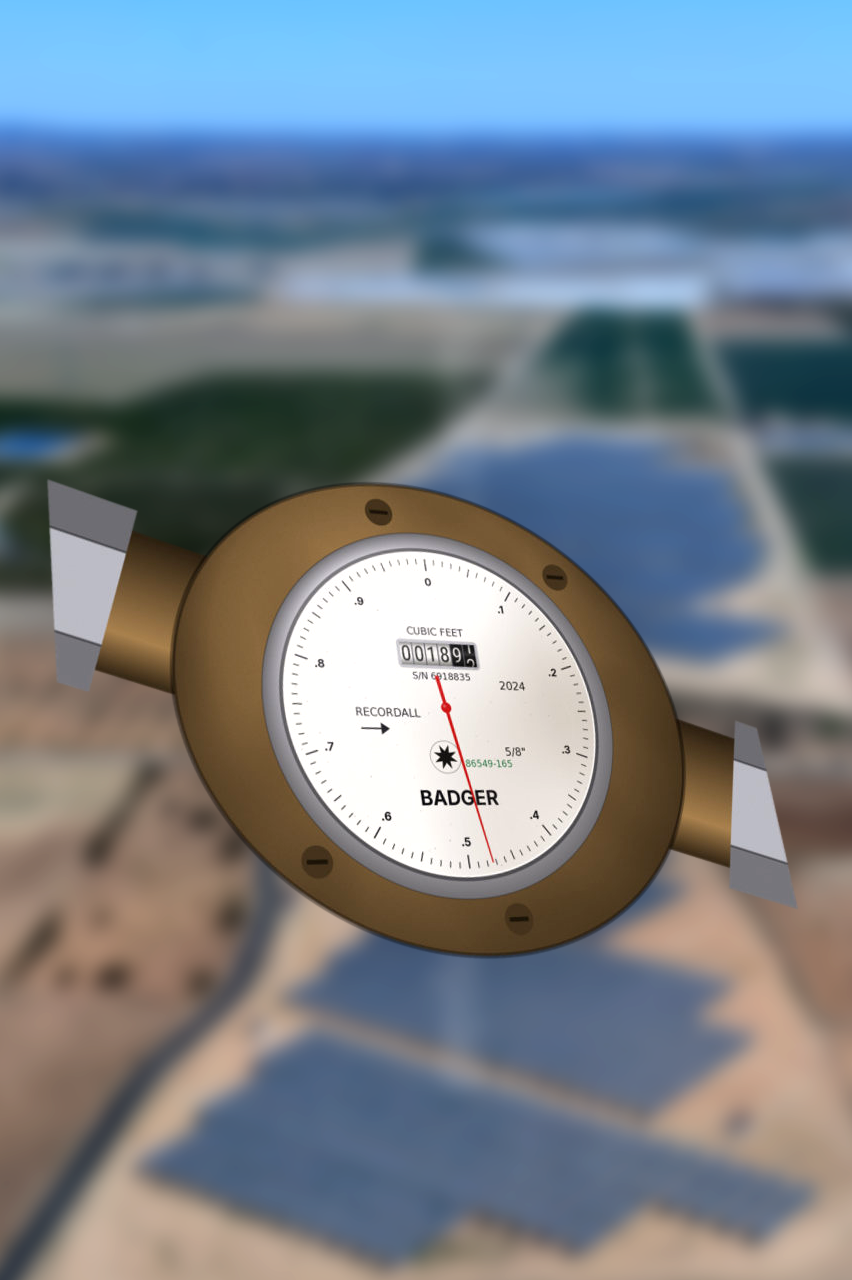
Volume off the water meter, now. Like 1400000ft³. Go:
1891.47ft³
